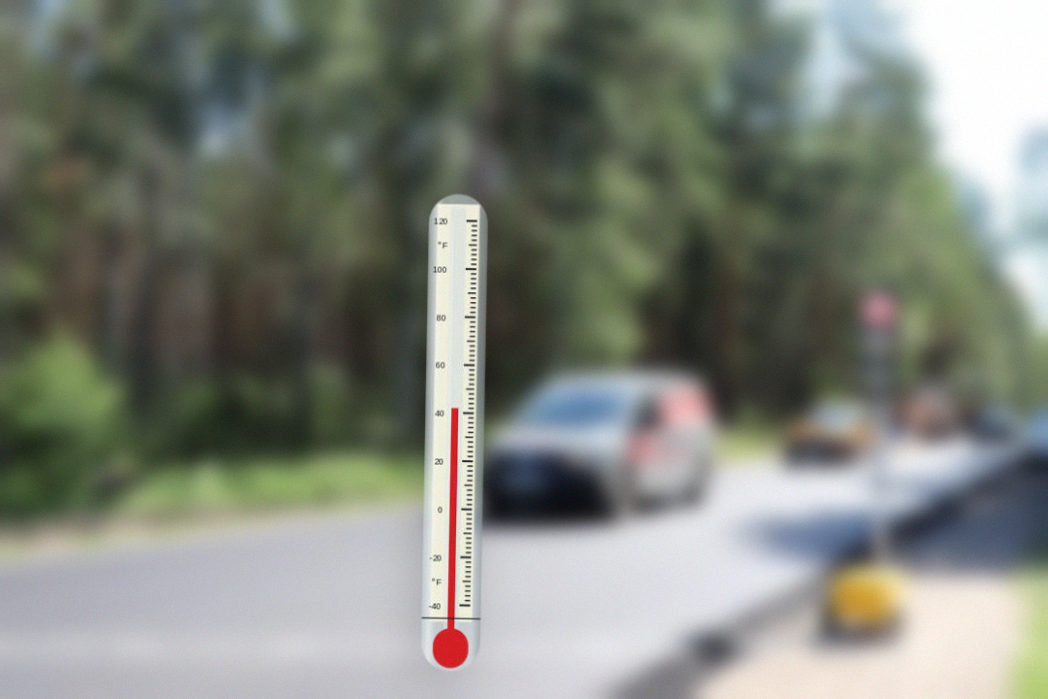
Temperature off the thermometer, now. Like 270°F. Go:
42°F
